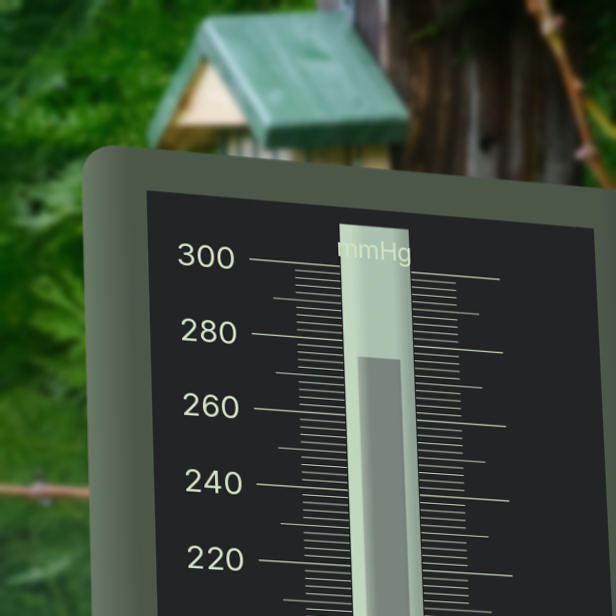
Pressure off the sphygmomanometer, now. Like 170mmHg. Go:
276mmHg
